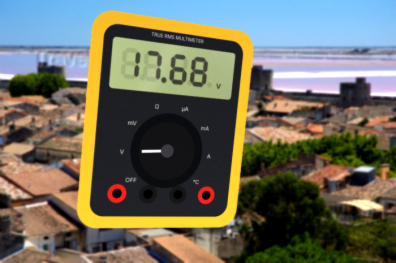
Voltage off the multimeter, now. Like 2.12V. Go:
17.68V
